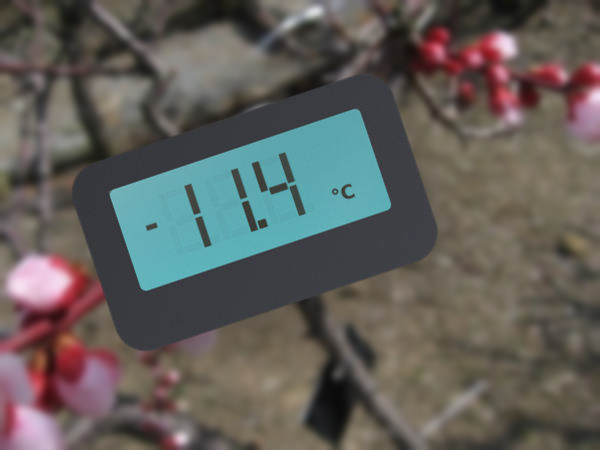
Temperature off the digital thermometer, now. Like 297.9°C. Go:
-11.4°C
